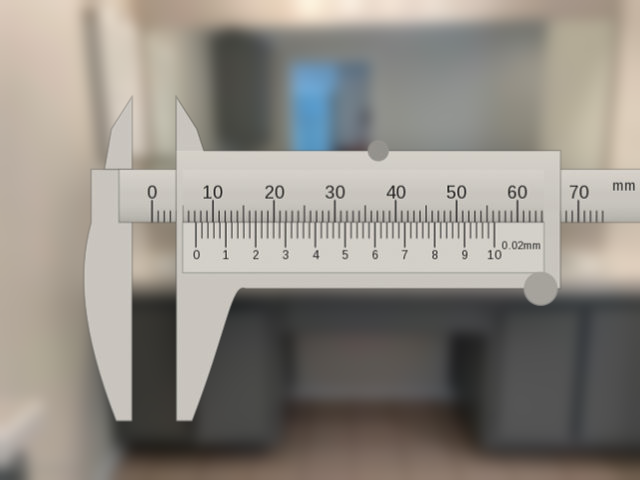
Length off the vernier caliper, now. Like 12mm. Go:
7.2mm
